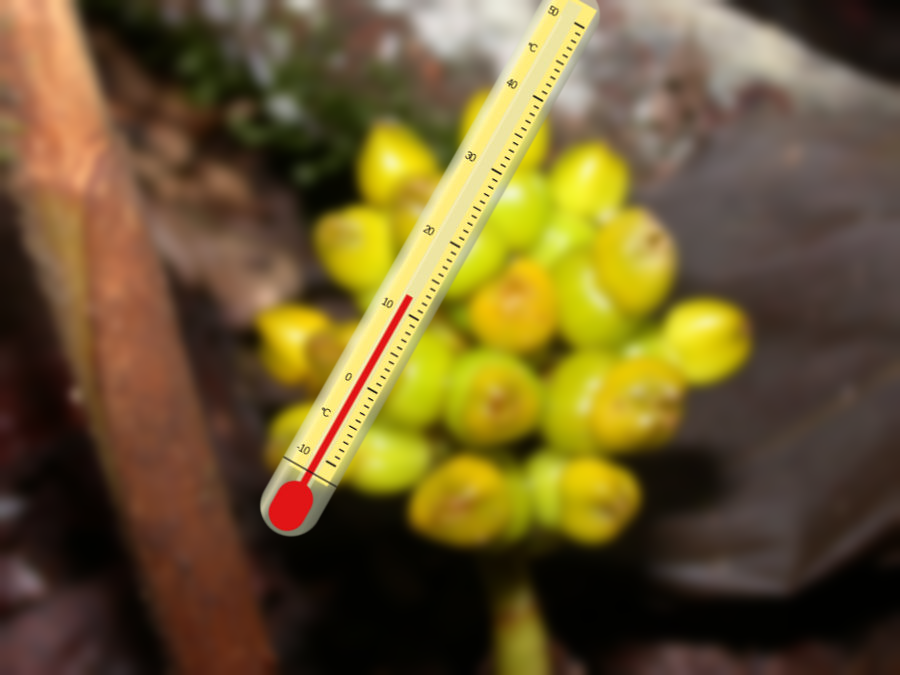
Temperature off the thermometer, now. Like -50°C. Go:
12°C
